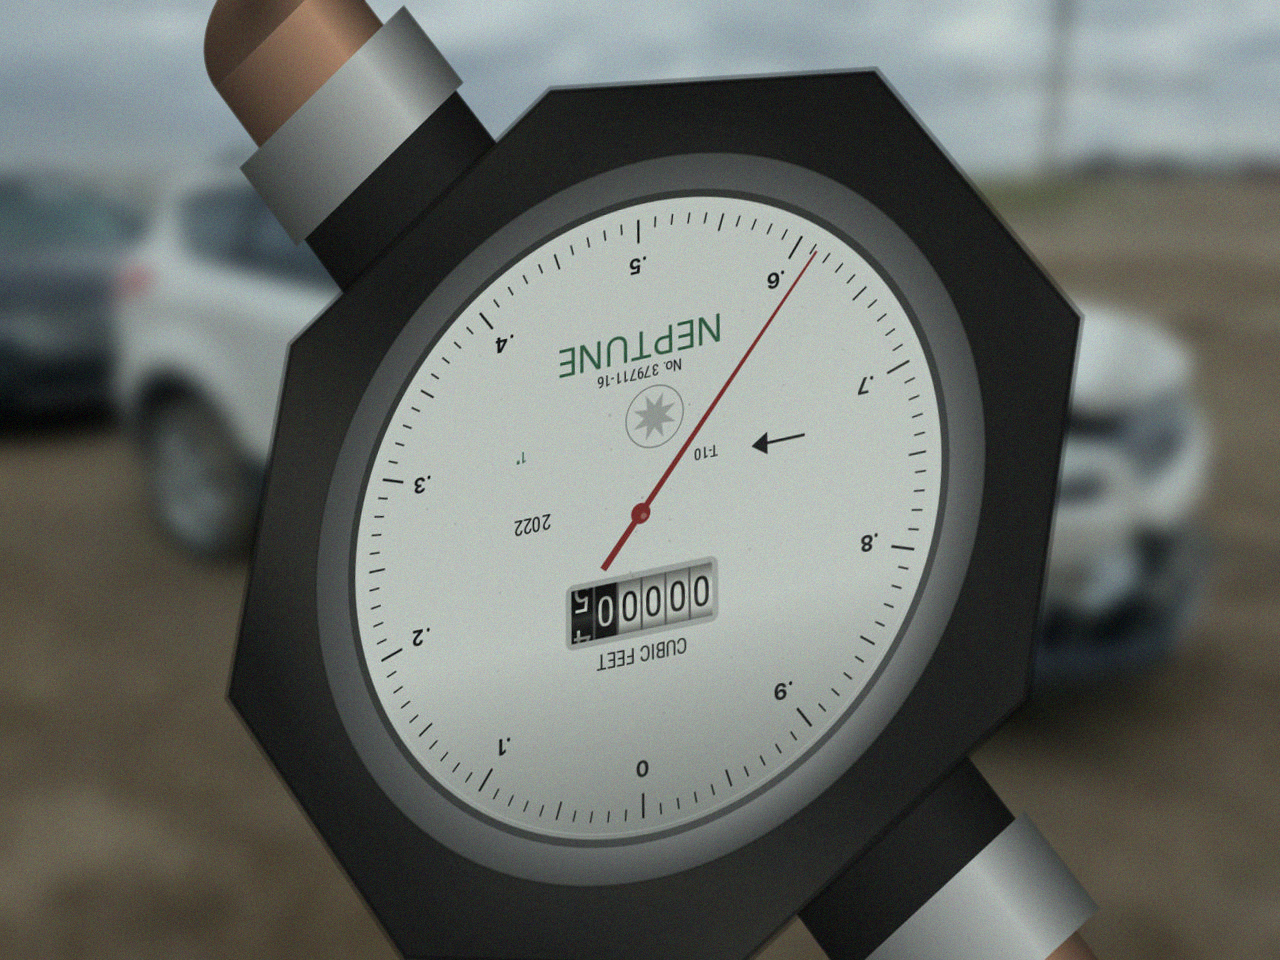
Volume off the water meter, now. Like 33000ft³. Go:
4.61ft³
